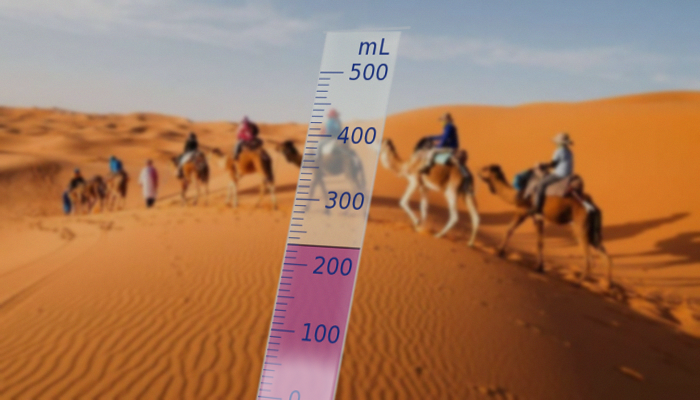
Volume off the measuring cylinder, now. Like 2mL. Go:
230mL
